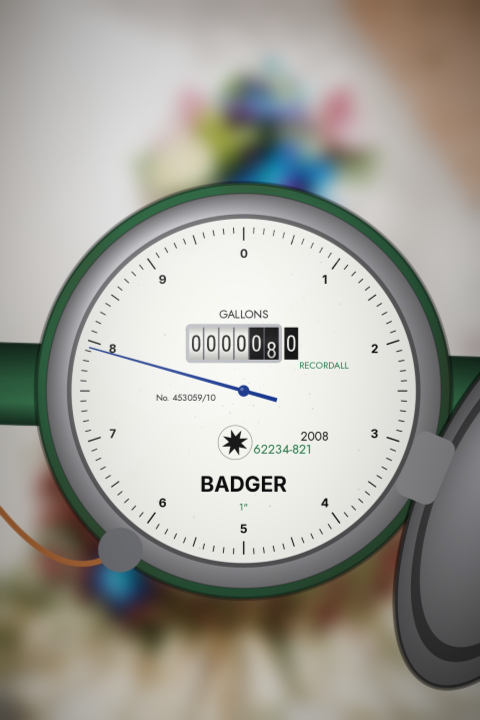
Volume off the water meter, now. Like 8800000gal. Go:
77.9gal
